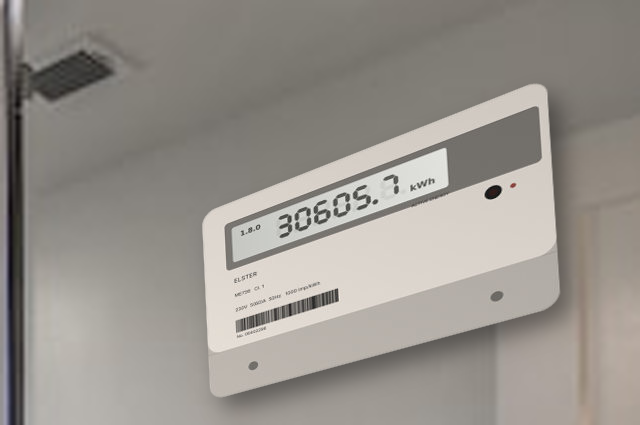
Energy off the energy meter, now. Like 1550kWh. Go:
30605.7kWh
